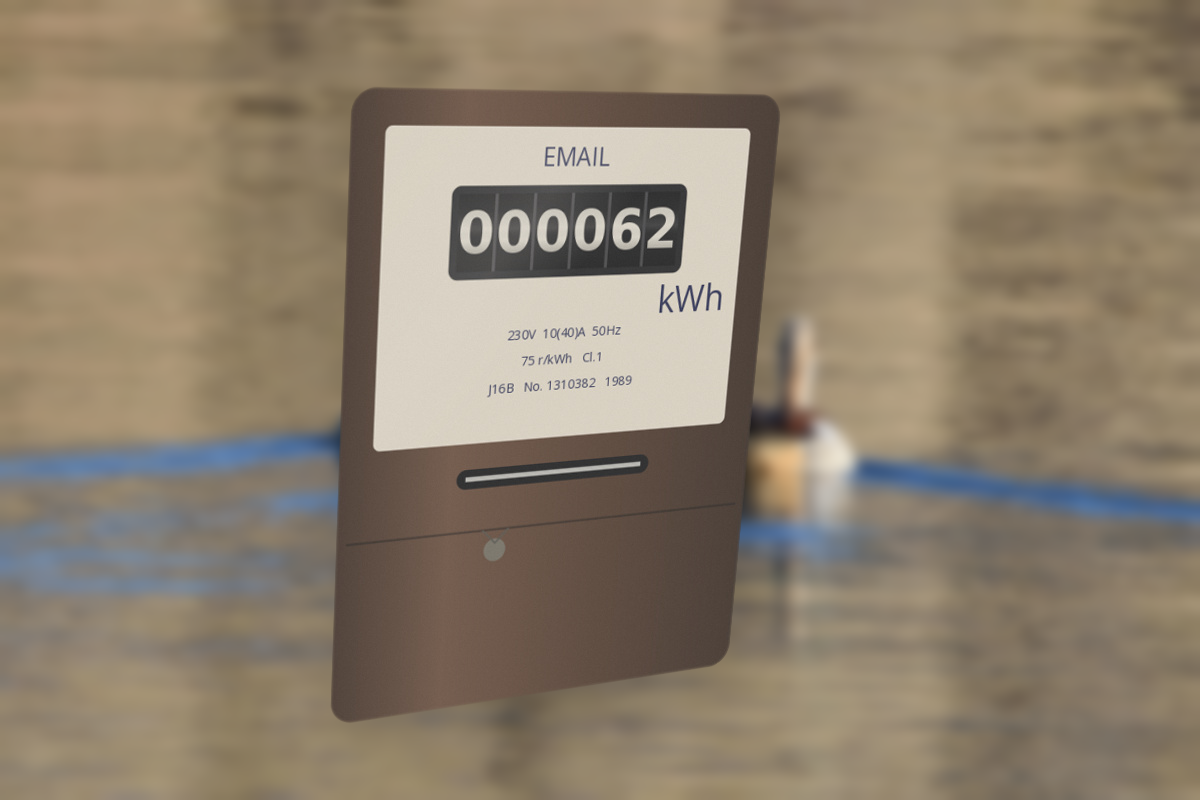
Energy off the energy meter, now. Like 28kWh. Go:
62kWh
